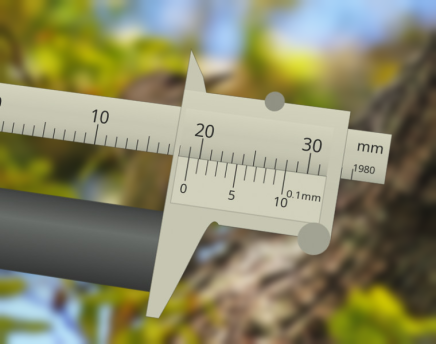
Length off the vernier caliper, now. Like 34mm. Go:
19.0mm
